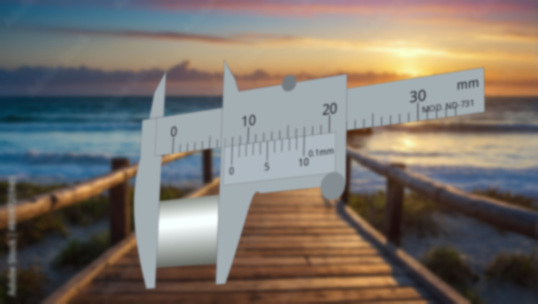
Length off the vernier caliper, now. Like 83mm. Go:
8.0mm
